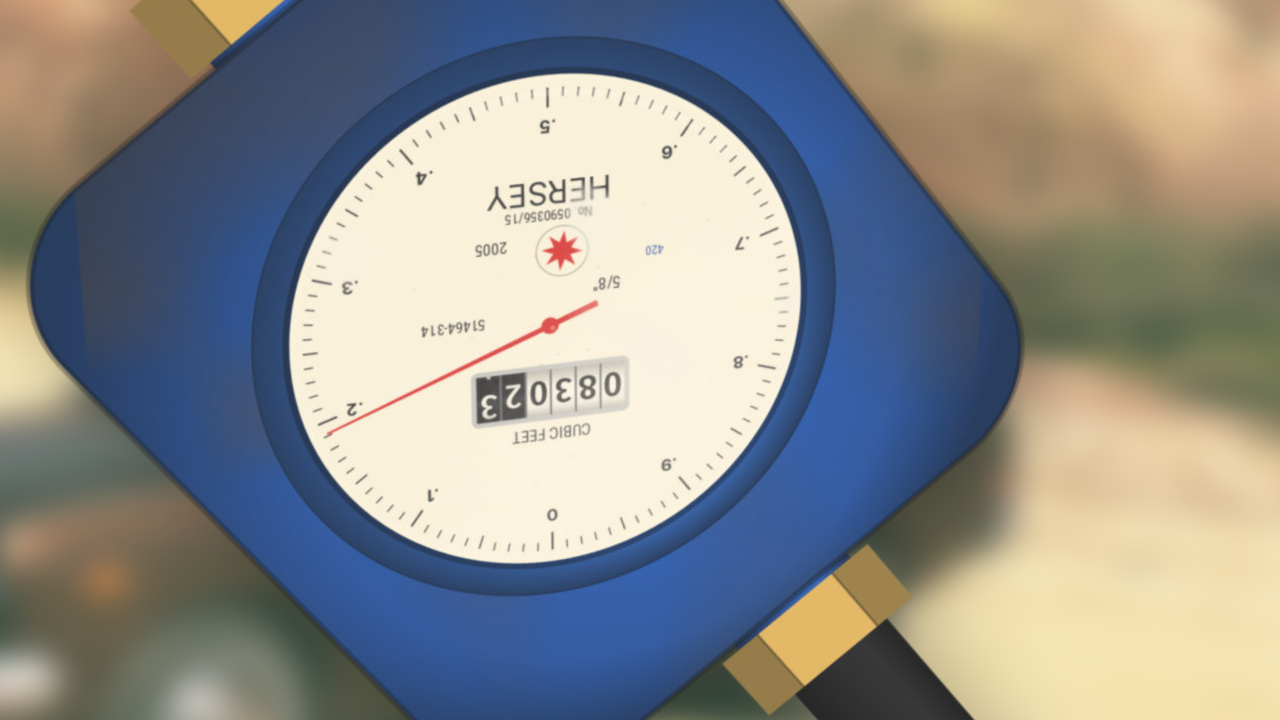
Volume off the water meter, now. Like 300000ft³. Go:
83023.19ft³
